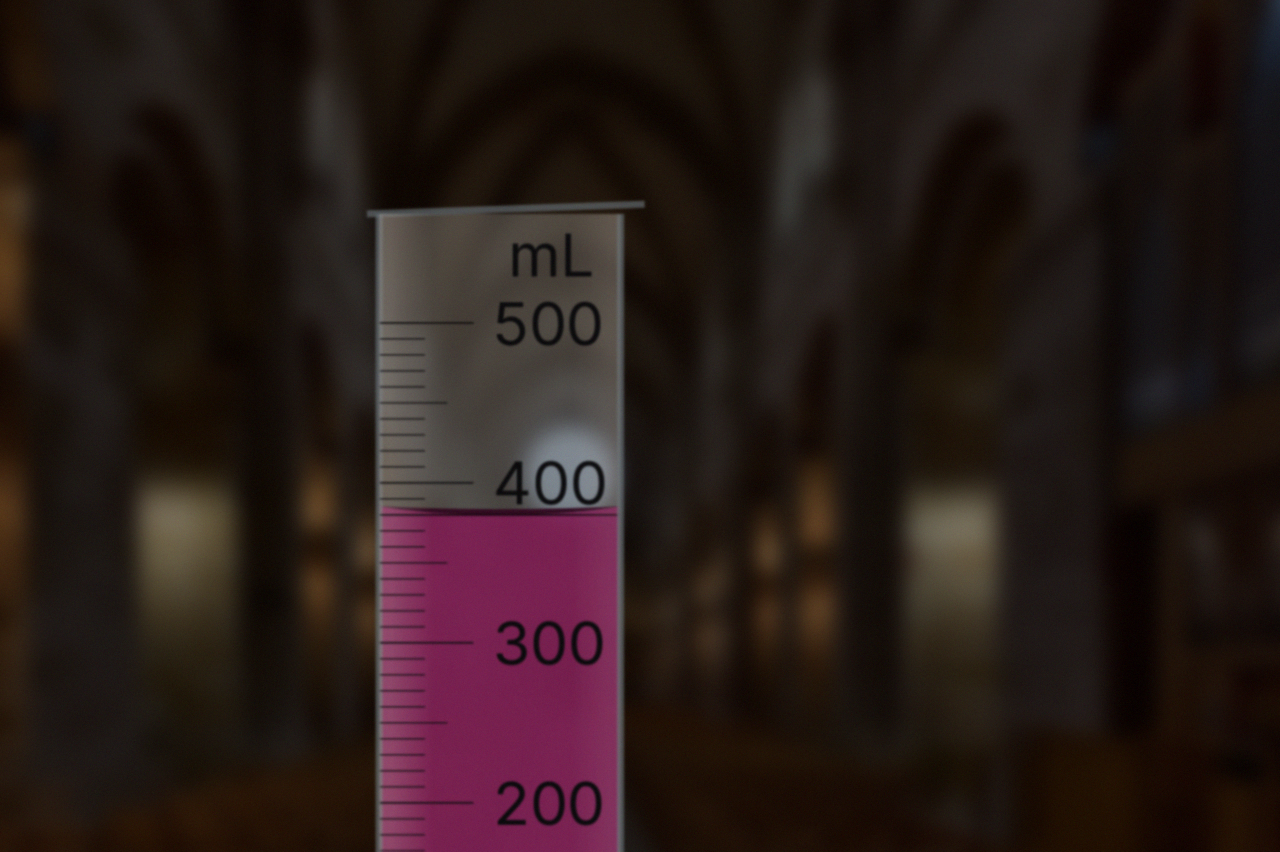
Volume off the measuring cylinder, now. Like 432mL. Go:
380mL
